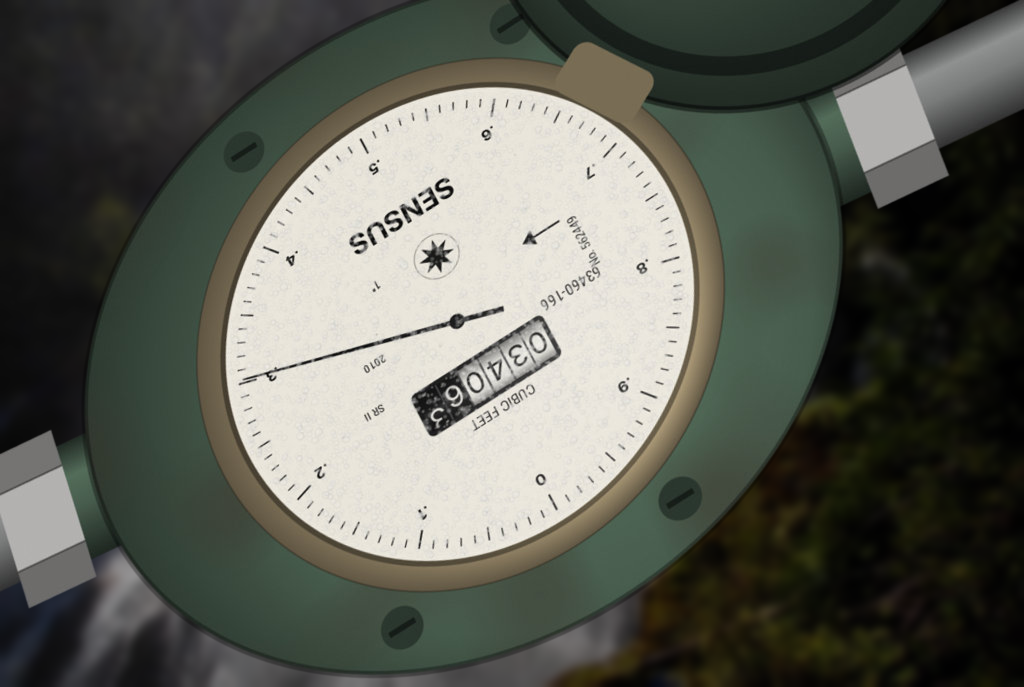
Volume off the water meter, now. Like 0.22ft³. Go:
34063.30ft³
